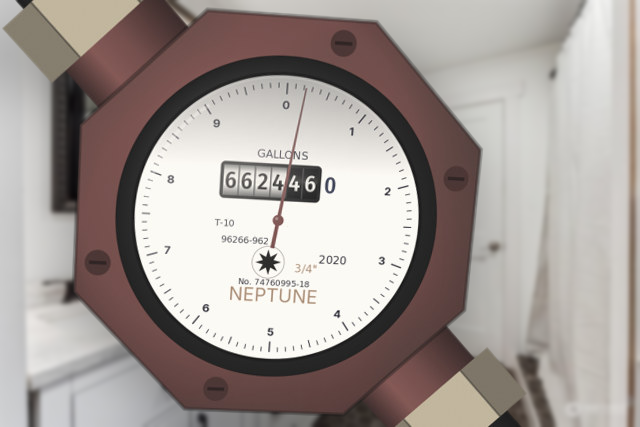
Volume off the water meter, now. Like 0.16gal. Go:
6624460.2gal
